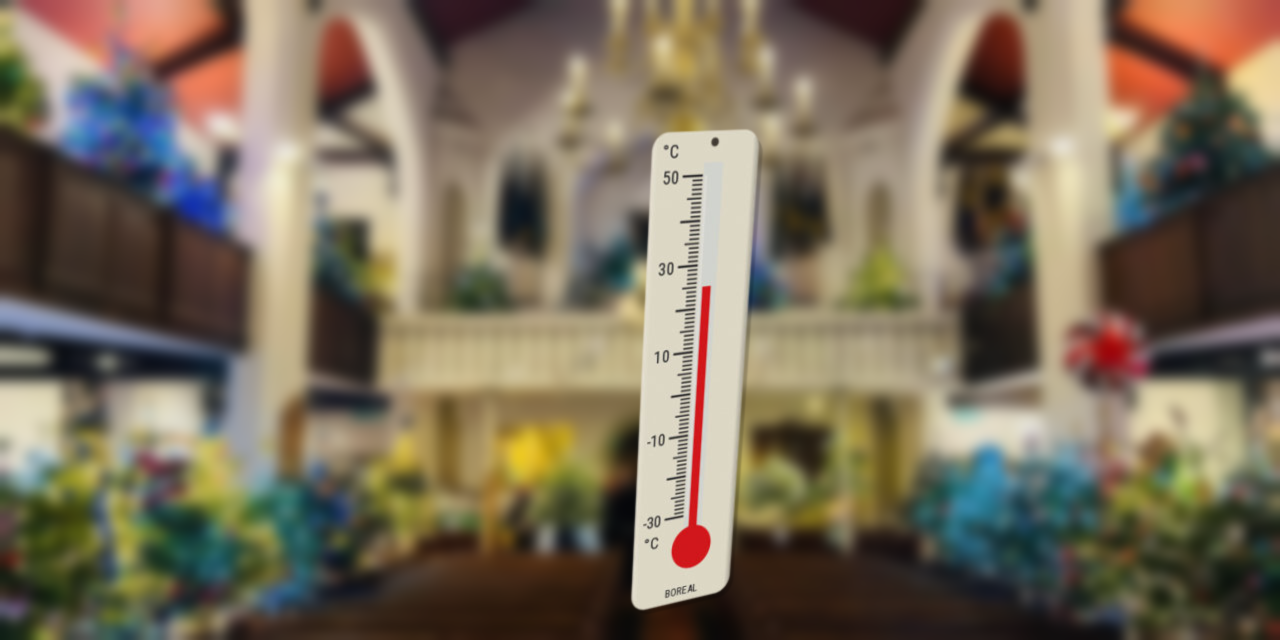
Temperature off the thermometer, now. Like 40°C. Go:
25°C
